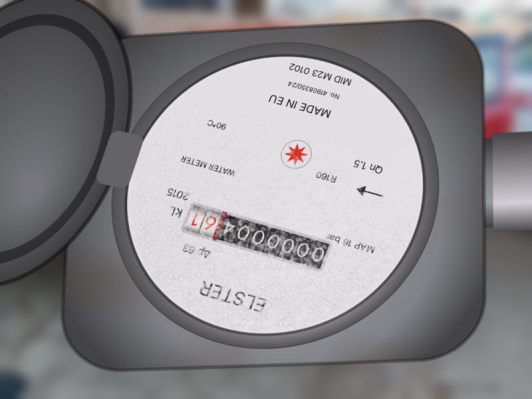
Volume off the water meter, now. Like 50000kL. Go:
4.61kL
